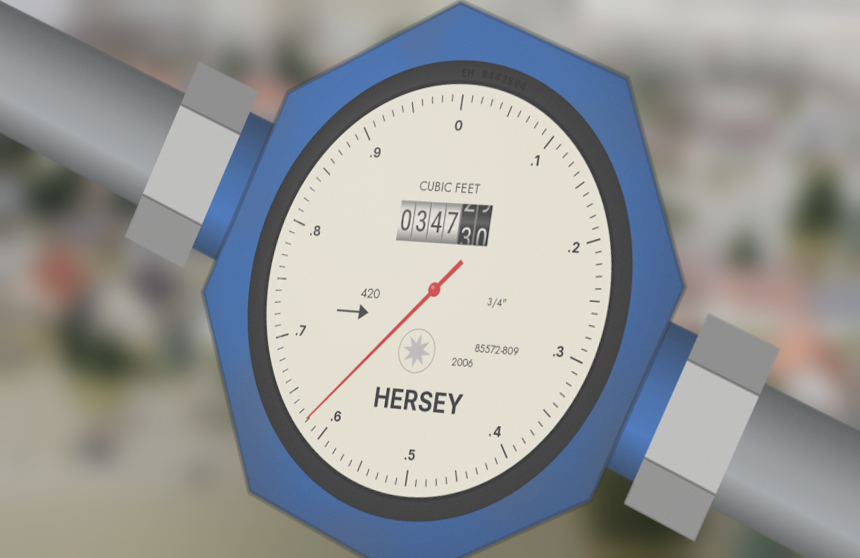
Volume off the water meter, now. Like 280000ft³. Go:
34729.62ft³
